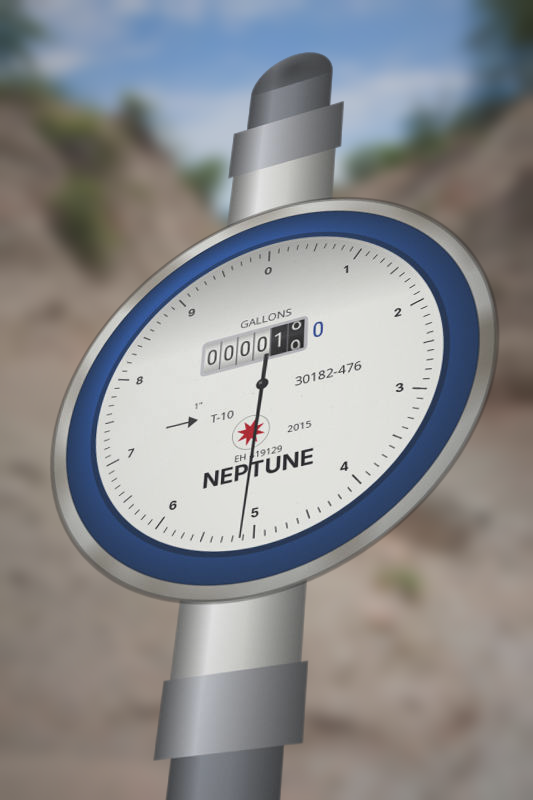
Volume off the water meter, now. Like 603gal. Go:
185.1gal
